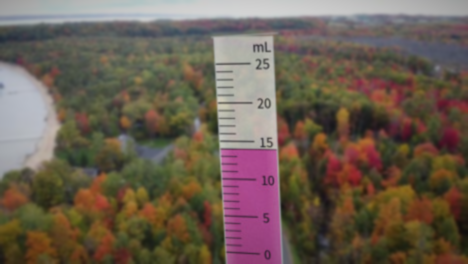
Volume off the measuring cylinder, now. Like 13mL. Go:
14mL
